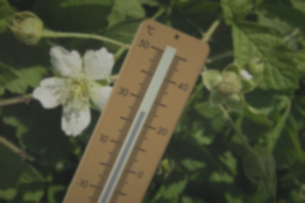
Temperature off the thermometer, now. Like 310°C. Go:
25°C
